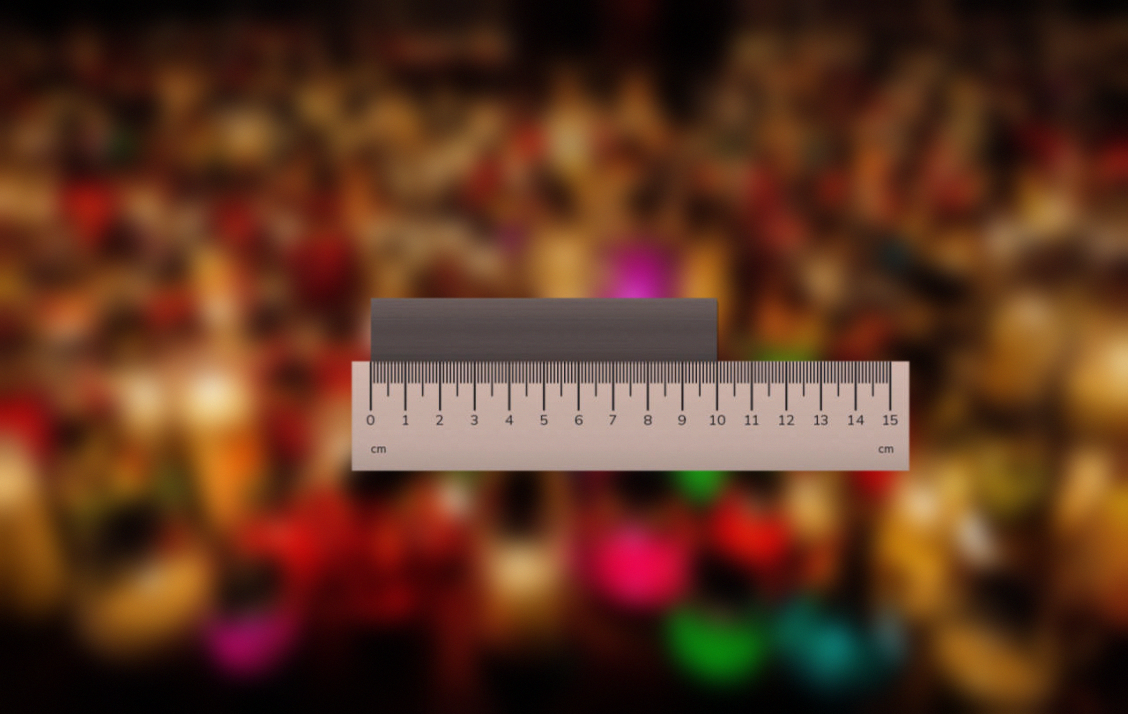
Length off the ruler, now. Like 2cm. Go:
10cm
